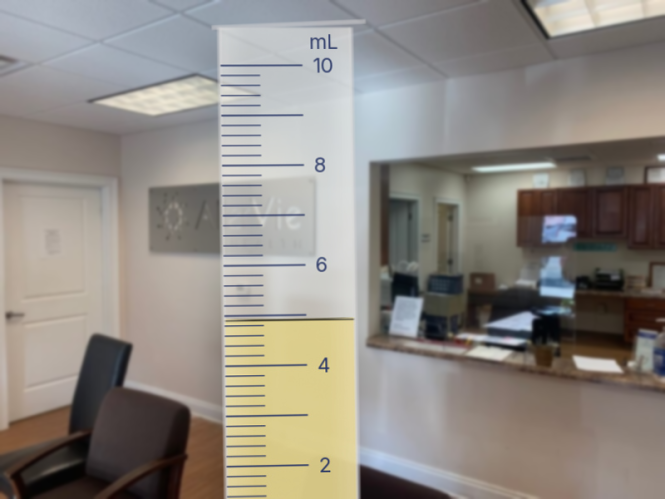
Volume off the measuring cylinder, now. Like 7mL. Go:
4.9mL
